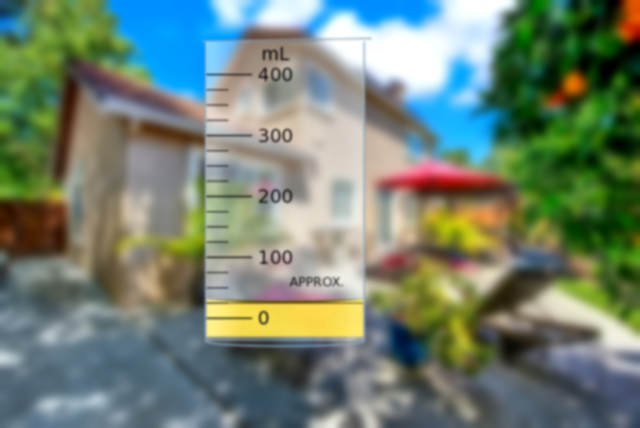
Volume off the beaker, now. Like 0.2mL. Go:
25mL
